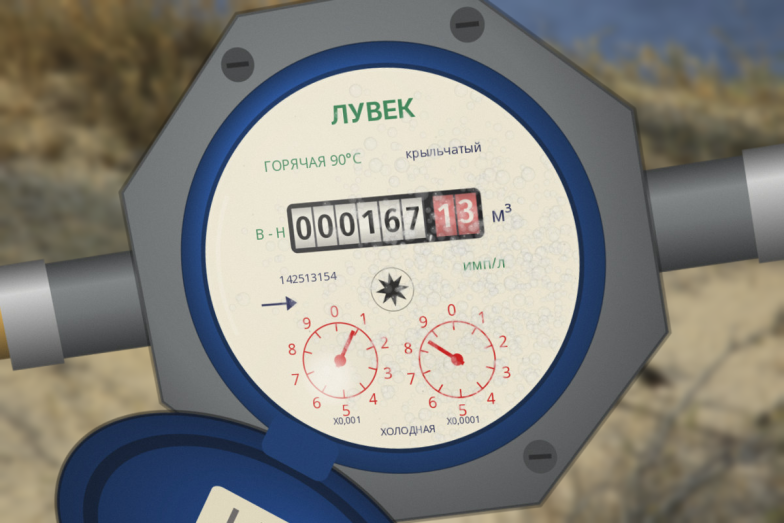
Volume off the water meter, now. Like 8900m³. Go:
167.1308m³
